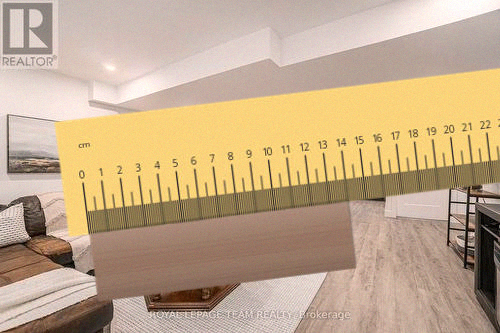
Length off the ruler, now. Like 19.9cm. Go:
14cm
